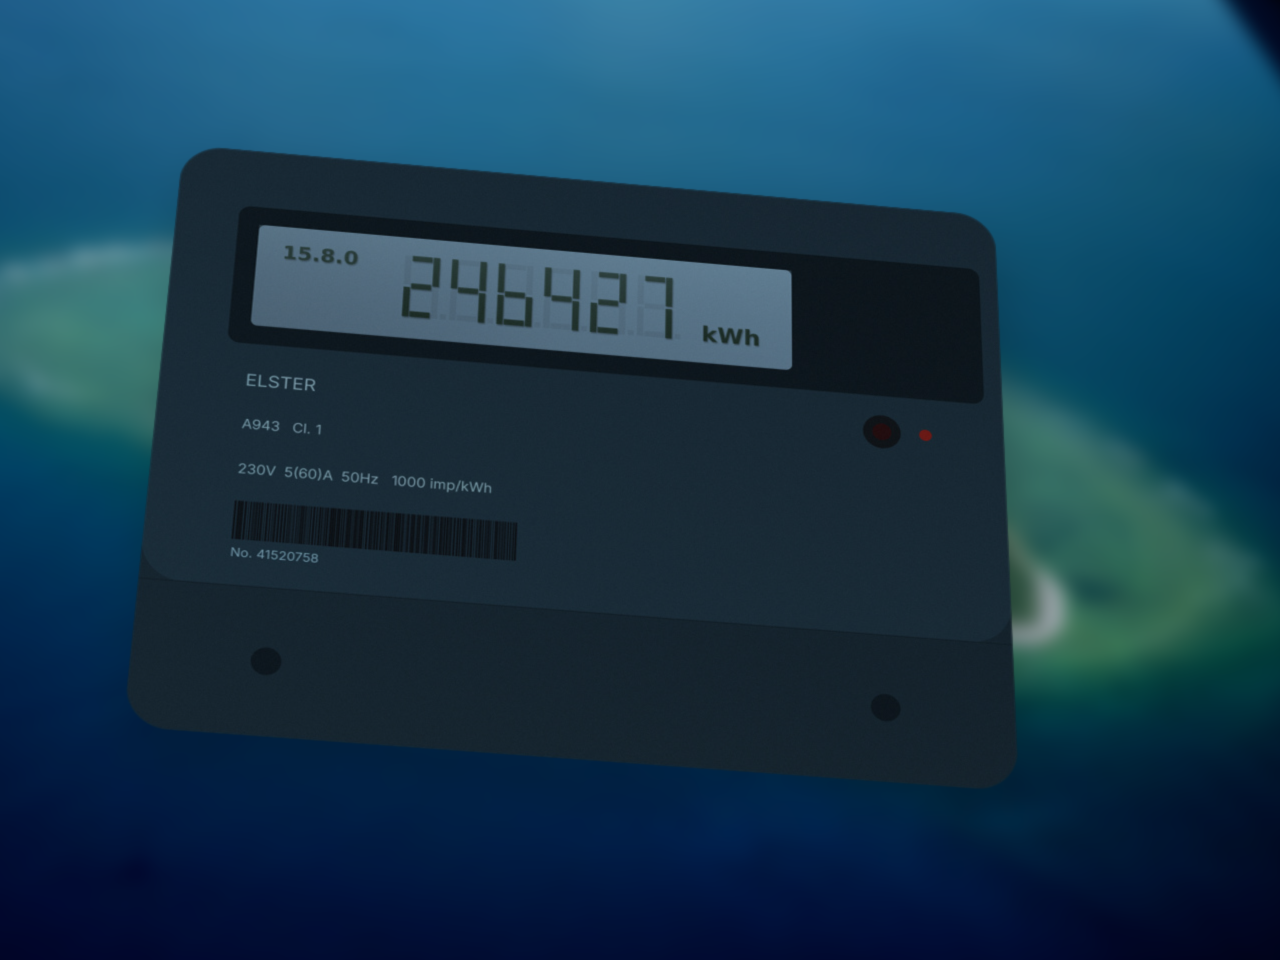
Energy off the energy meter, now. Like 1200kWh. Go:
246427kWh
